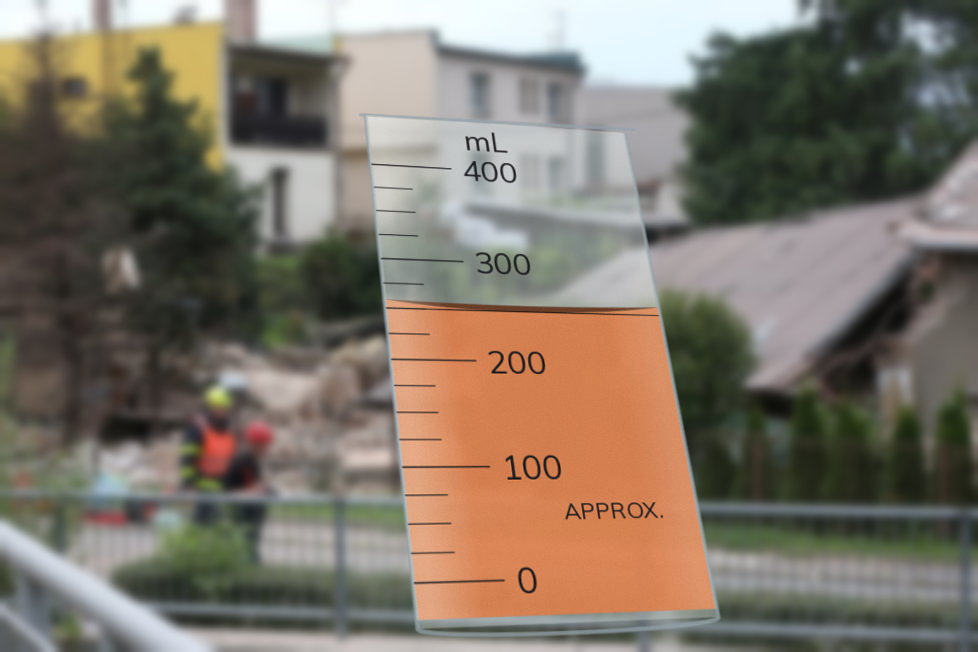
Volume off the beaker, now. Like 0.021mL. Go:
250mL
